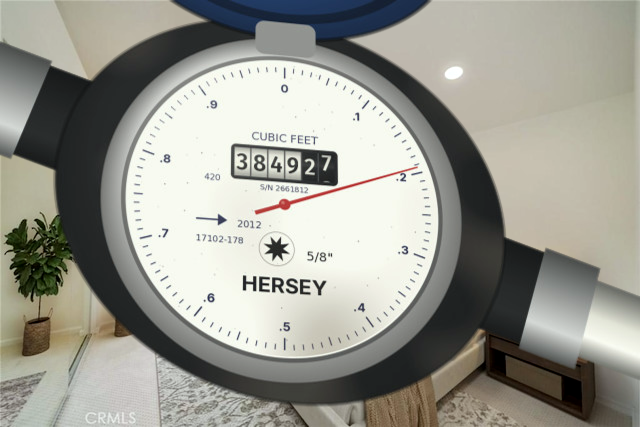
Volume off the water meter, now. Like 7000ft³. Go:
384927.19ft³
